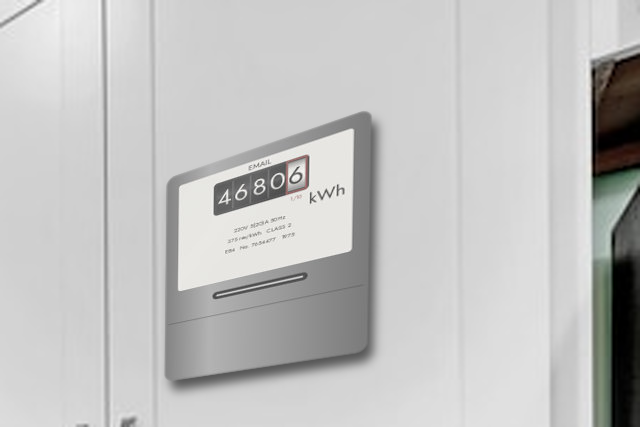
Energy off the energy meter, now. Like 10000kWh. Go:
4680.6kWh
